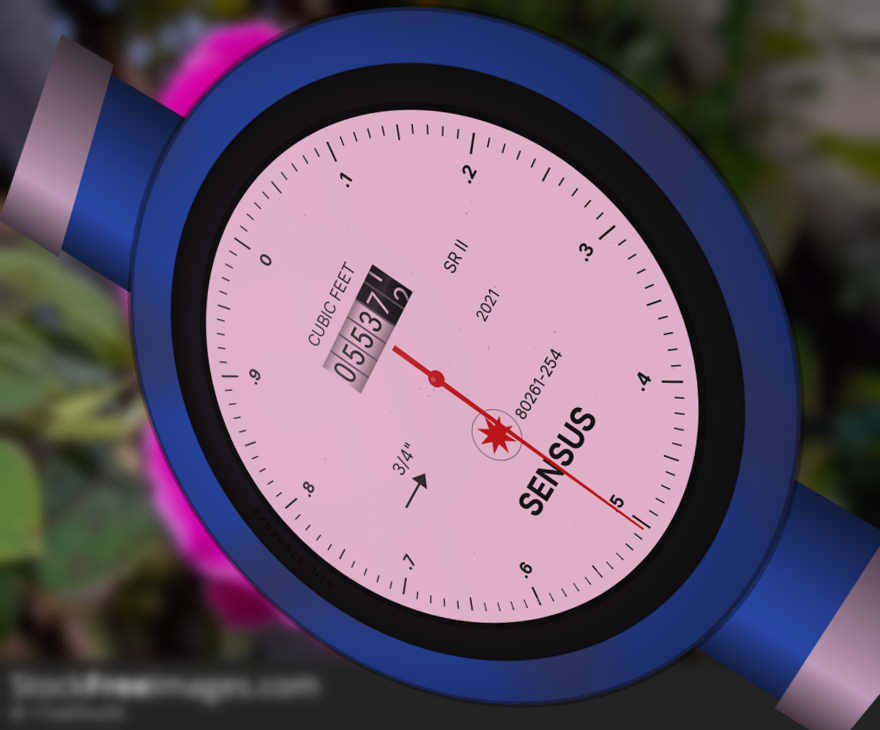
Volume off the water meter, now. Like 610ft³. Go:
55371.50ft³
